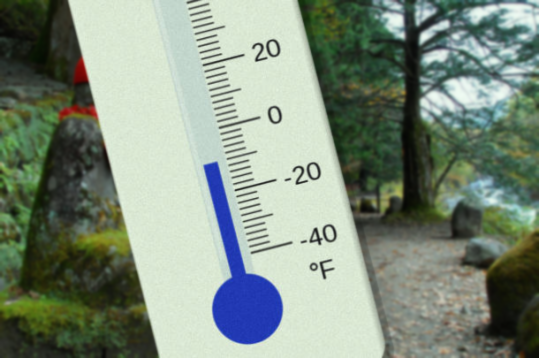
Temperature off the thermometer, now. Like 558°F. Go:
-10°F
